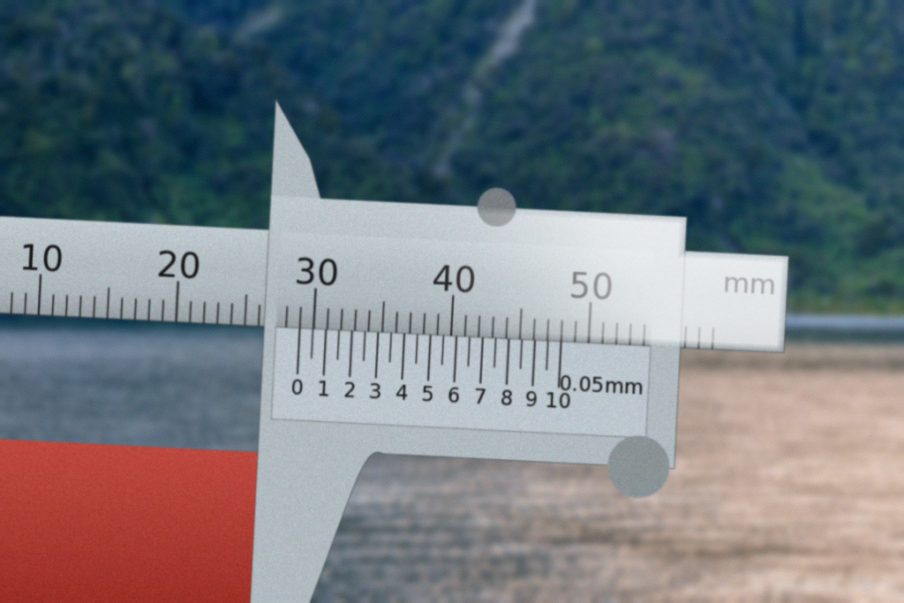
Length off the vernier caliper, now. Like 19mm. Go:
29.0mm
